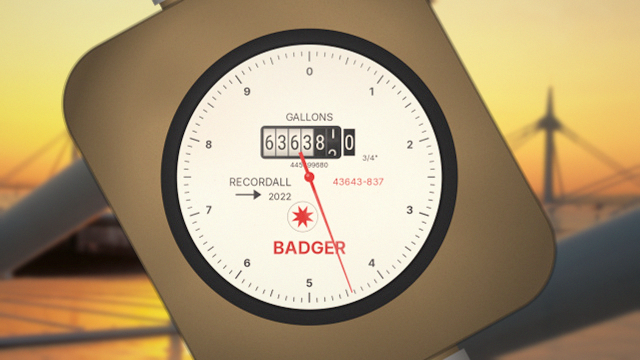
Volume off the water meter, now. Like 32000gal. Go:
6363814.4gal
